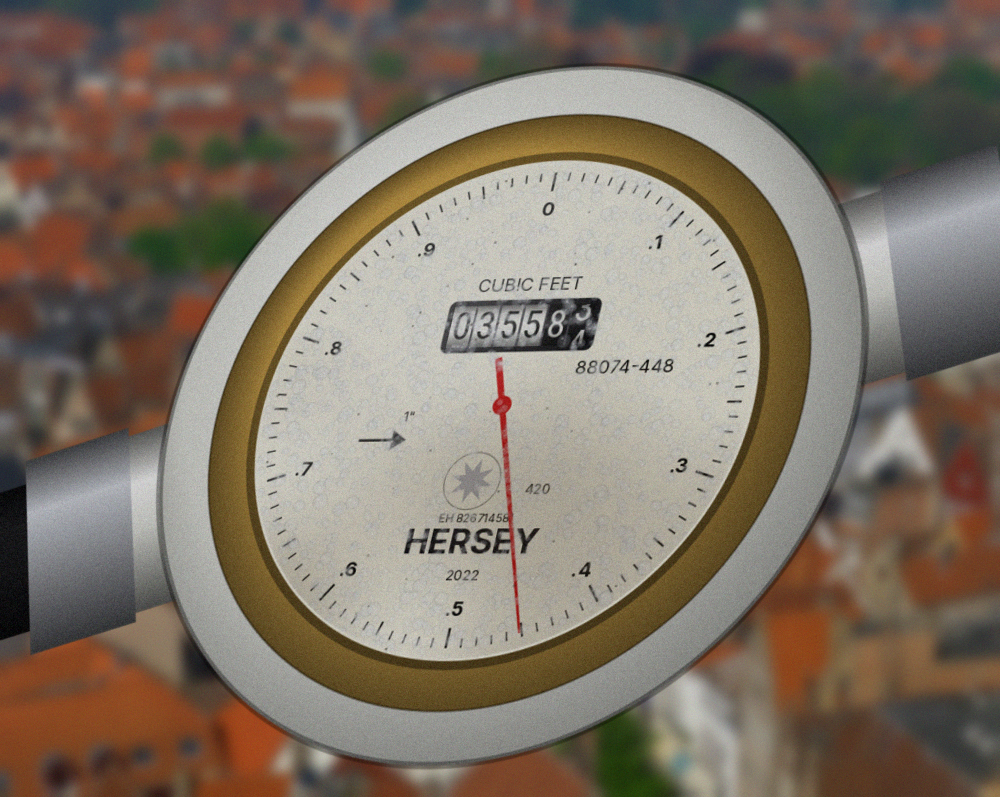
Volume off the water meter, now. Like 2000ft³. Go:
35583.45ft³
